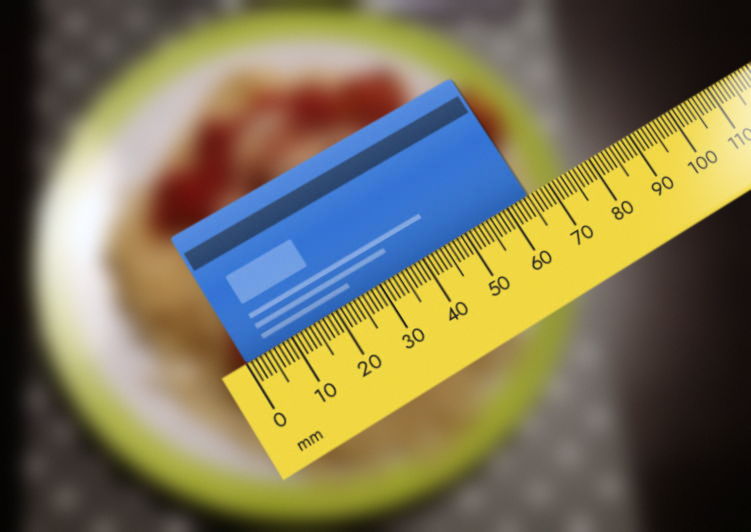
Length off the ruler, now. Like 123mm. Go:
65mm
